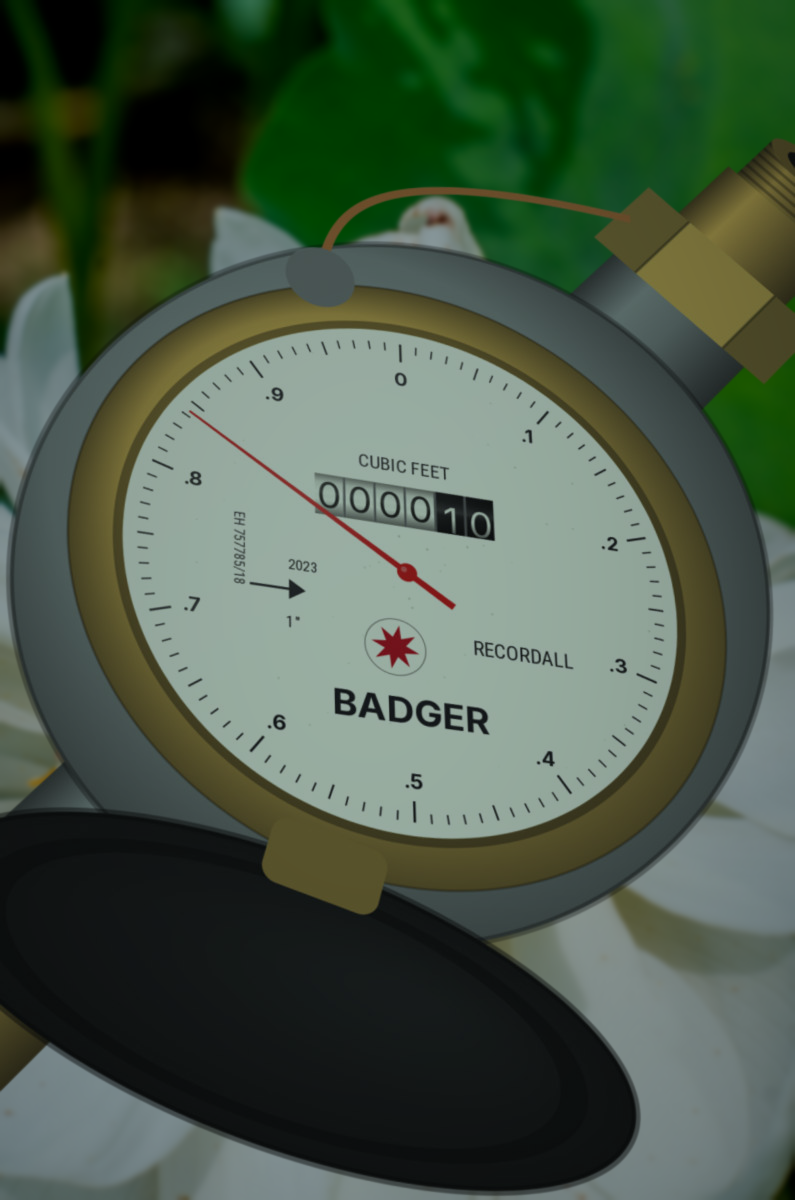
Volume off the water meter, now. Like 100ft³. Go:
9.84ft³
